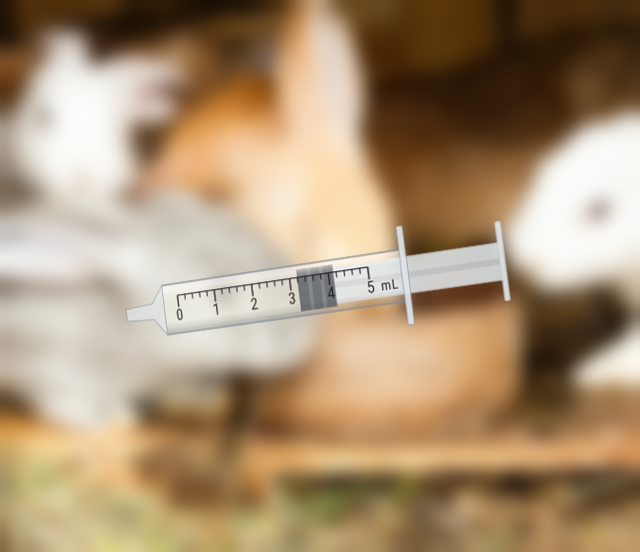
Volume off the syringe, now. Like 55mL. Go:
3.2mL
